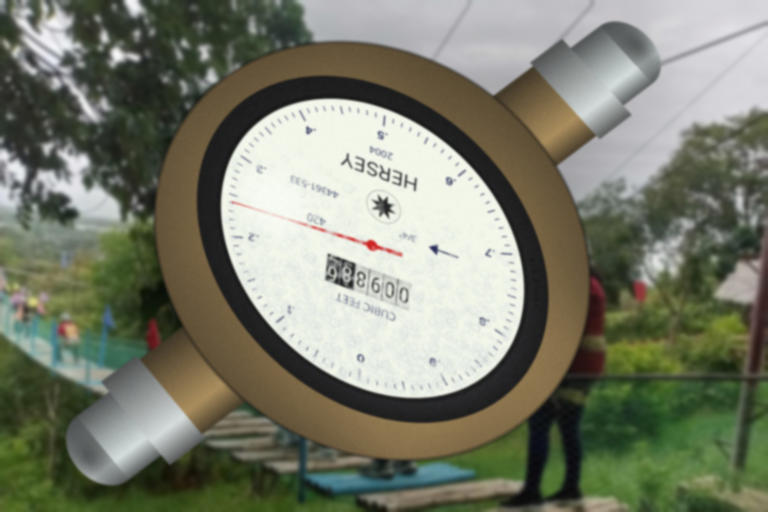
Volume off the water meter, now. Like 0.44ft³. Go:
9886.24ft³
